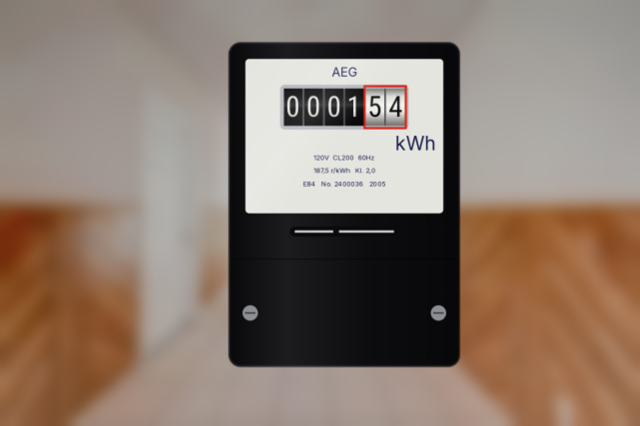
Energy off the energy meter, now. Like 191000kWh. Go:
1.54kWh
